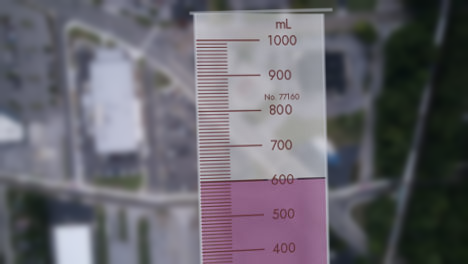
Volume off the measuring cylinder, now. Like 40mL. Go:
600mL
